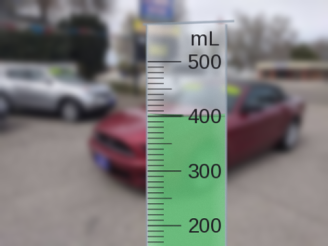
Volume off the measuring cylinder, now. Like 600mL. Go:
400mL
